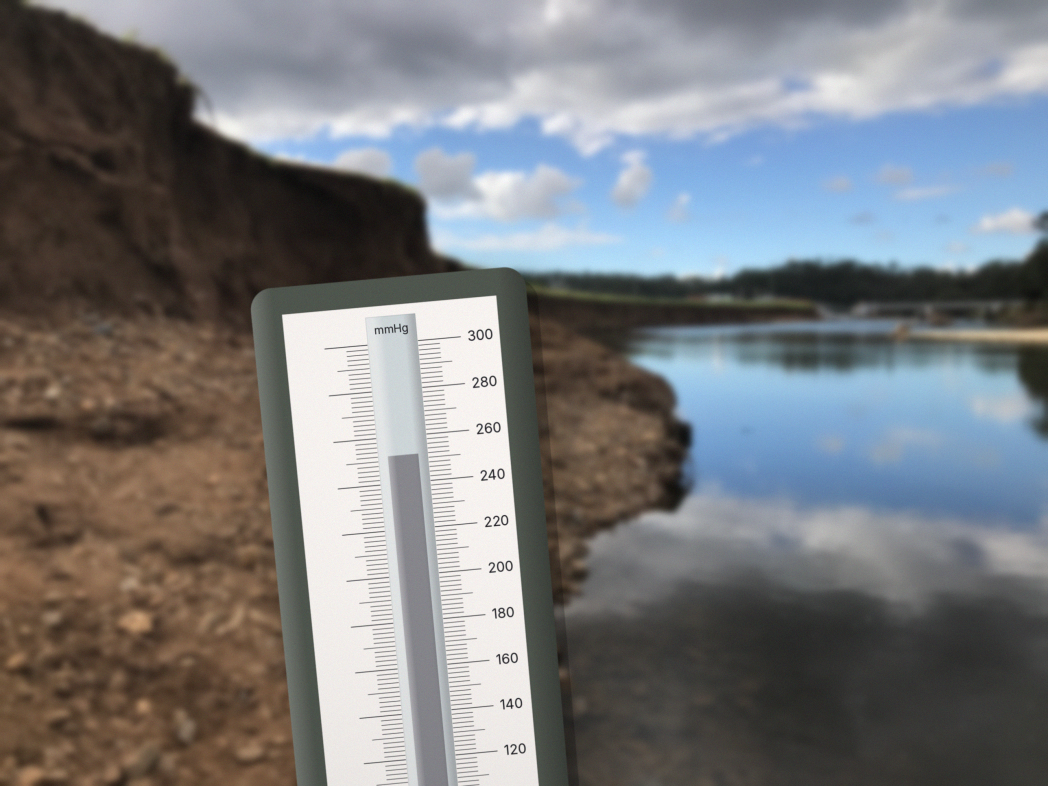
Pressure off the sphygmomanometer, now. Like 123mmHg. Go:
252mmHg
